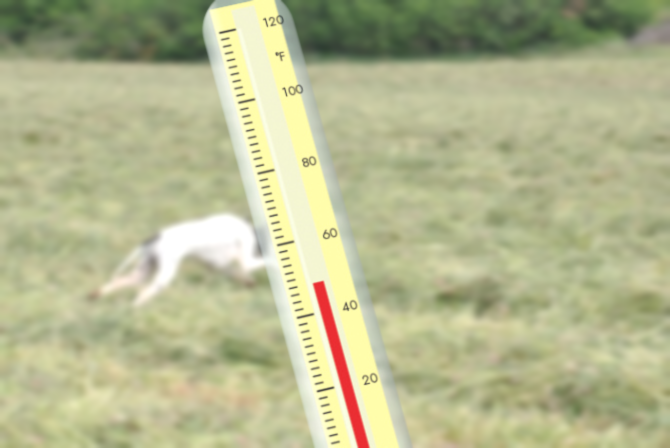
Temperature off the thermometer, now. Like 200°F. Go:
48°F
